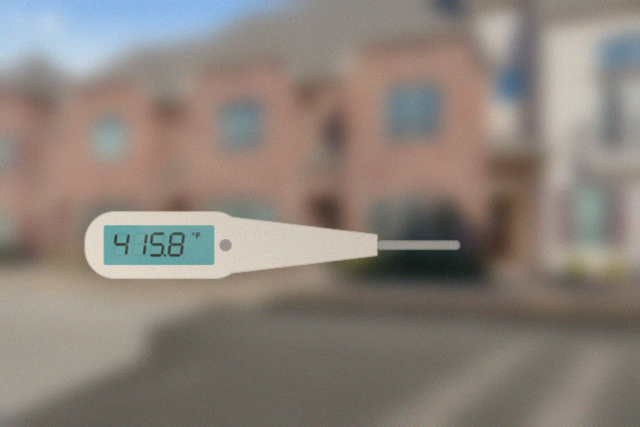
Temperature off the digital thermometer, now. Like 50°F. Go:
415.8°F
